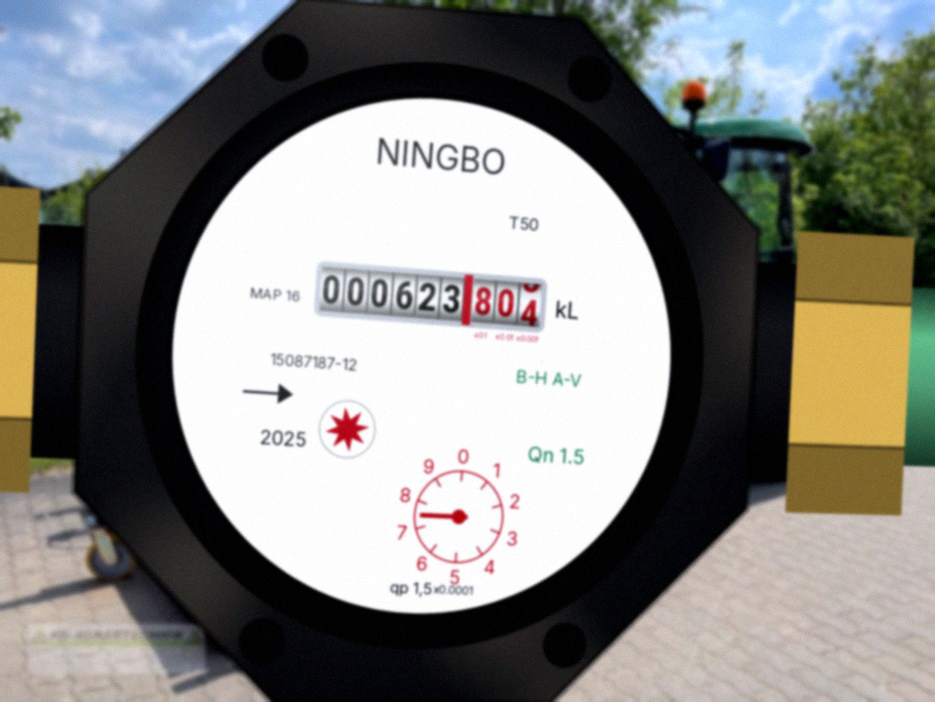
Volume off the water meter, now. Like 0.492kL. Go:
623.8037kL
